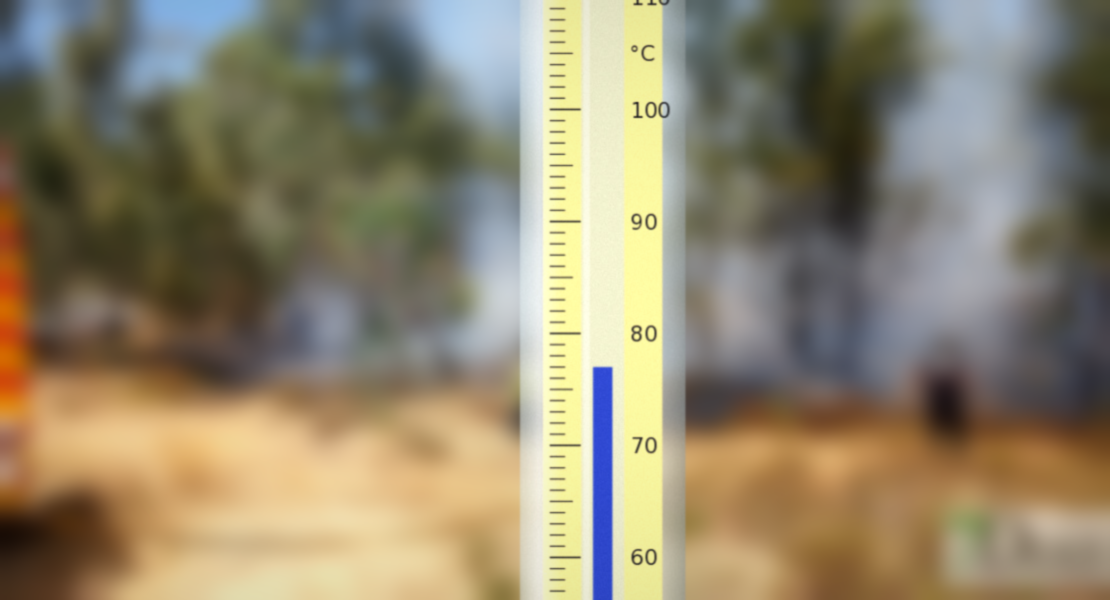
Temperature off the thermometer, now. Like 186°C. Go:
77°C
